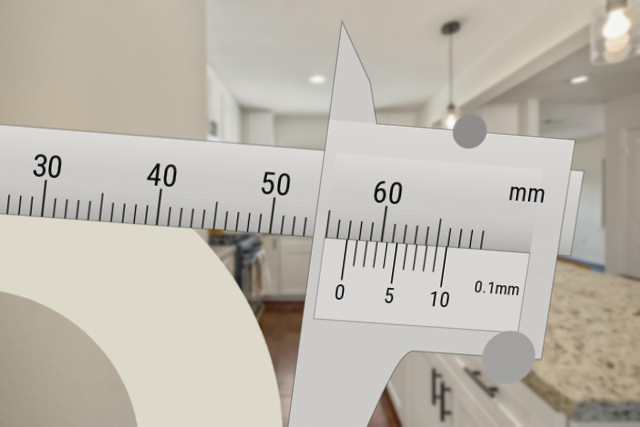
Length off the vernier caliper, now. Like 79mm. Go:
56.9mm
